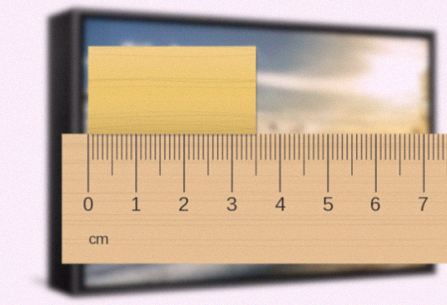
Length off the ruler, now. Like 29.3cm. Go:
3.5cm
